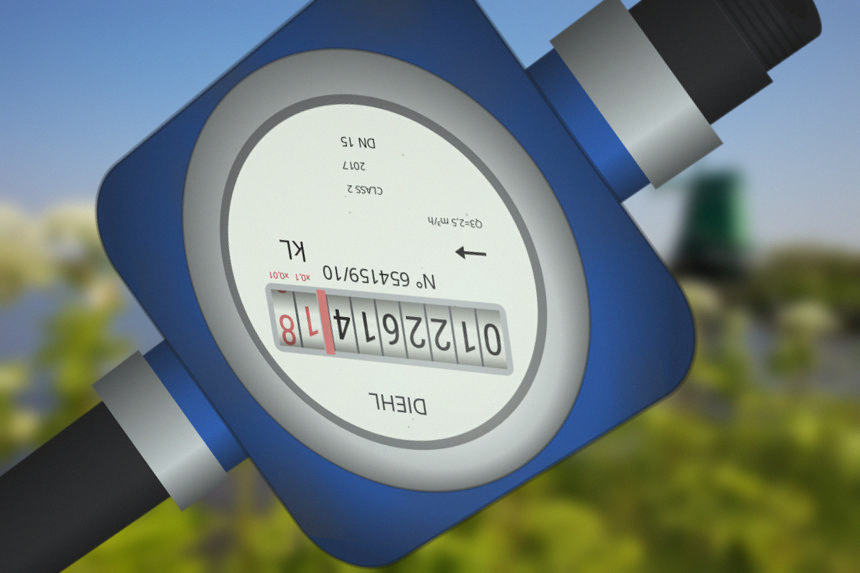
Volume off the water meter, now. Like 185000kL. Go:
122614.18kL
